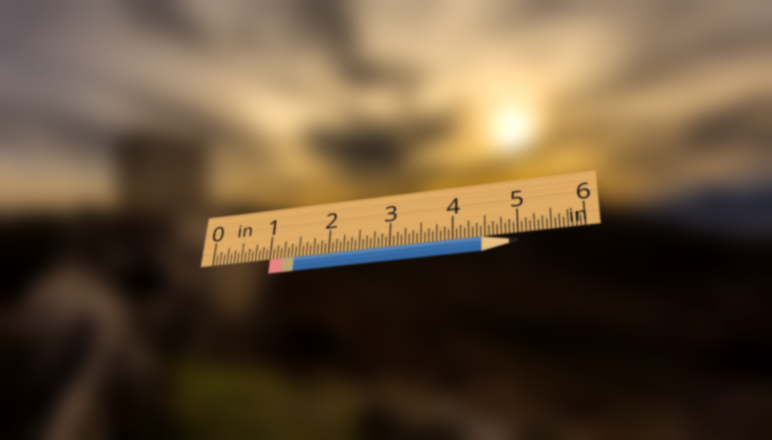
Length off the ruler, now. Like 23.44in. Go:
4in
